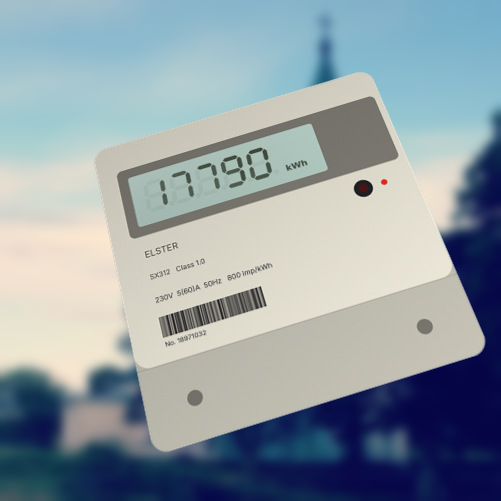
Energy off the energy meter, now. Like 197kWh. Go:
17790kWh
